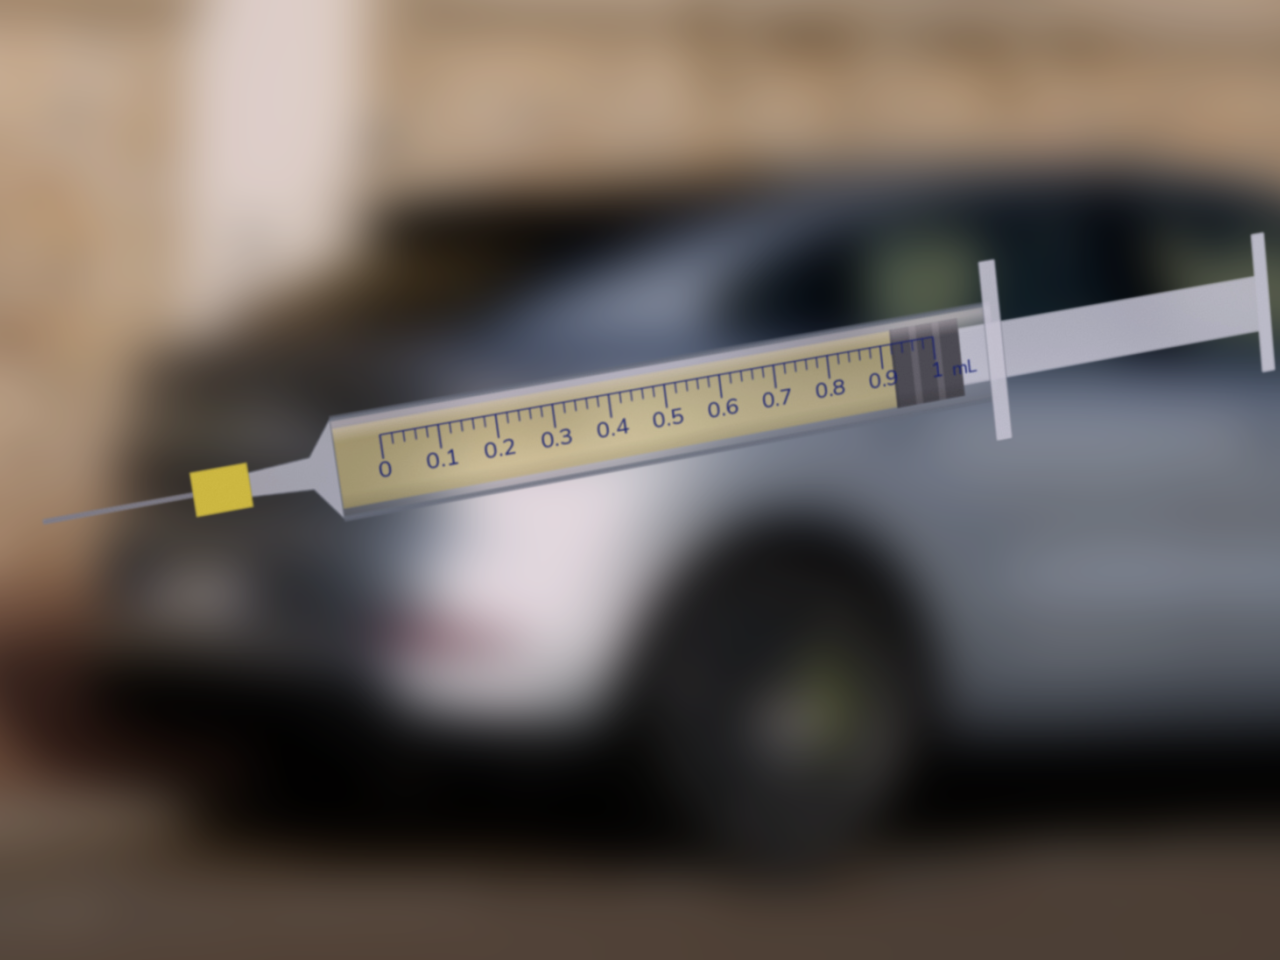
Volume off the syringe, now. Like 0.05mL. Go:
0.92mL
